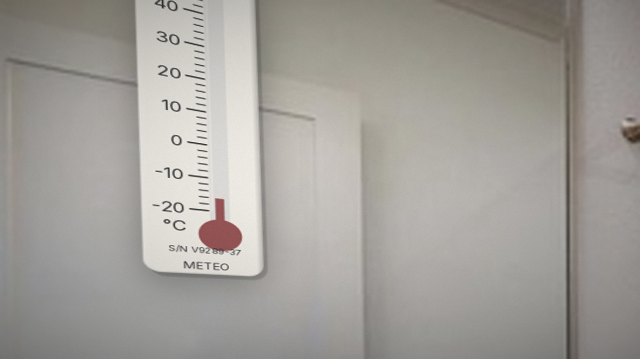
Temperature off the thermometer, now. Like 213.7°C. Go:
-16°C
